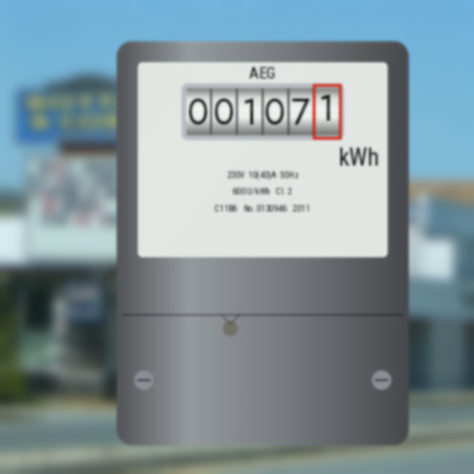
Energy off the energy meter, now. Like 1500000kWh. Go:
107.1kWh
